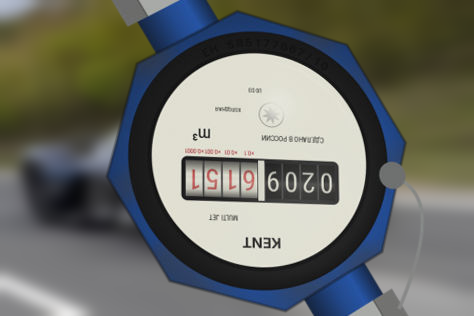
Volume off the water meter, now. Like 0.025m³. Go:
209.6151m³
